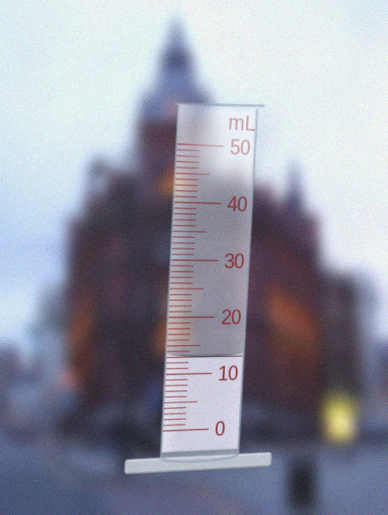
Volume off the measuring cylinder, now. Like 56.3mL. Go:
13mL
